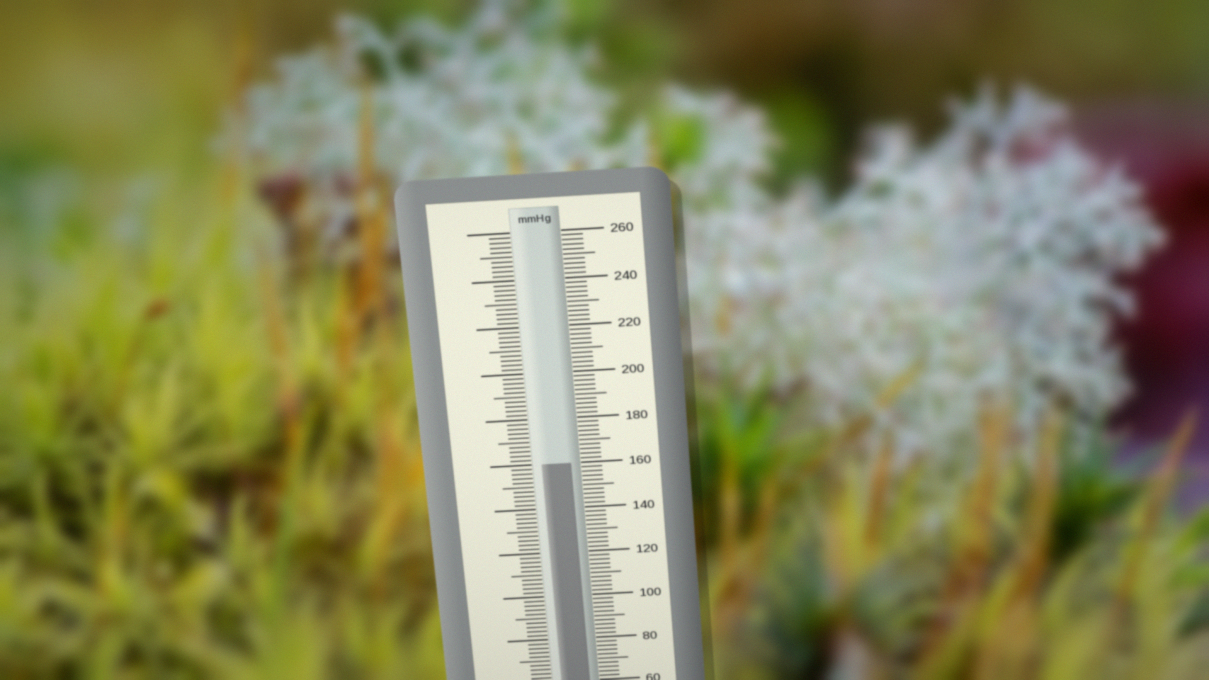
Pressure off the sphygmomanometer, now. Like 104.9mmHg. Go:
160mmHg
